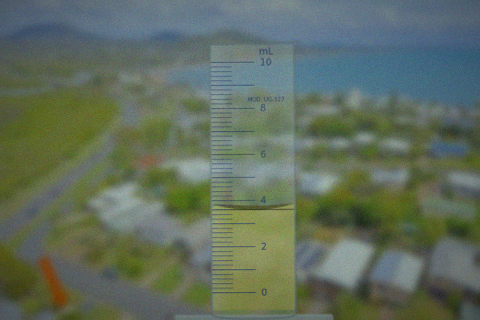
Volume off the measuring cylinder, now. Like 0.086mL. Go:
3.6mL
